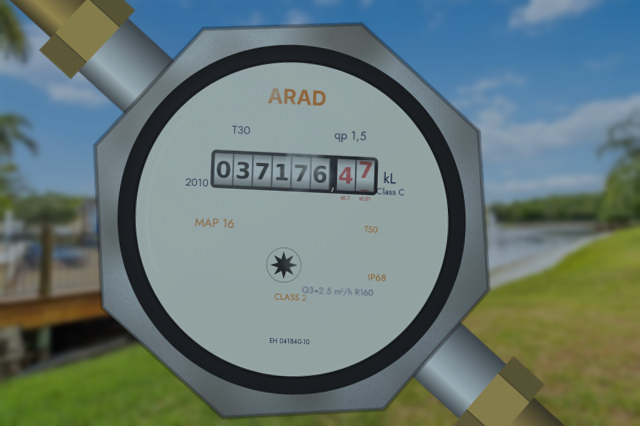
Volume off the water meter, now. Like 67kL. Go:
37176.47kL
